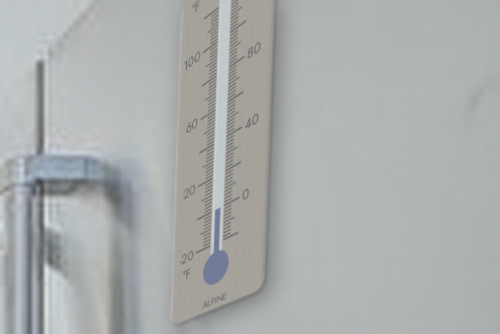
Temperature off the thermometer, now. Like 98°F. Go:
0°F
